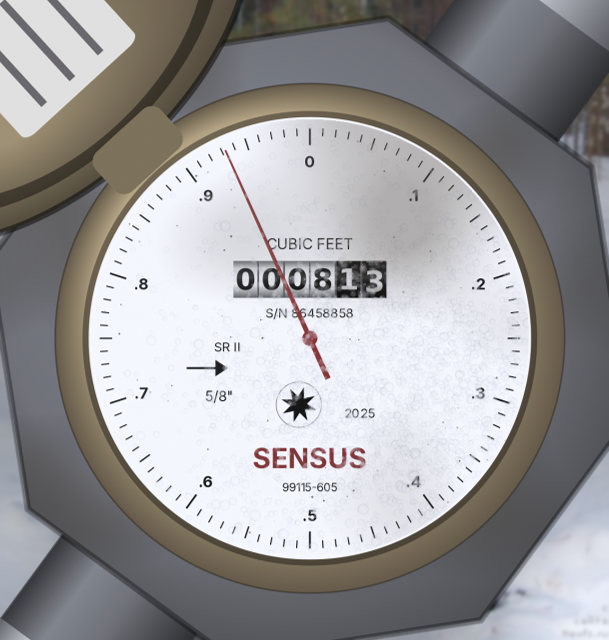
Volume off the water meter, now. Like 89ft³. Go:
812.93ft³
